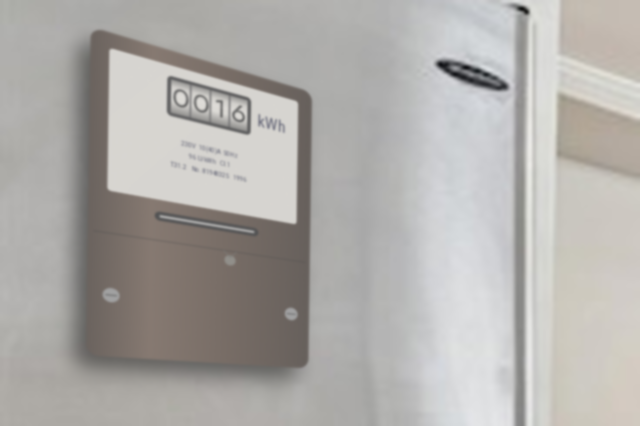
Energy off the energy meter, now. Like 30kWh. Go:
16kWh
